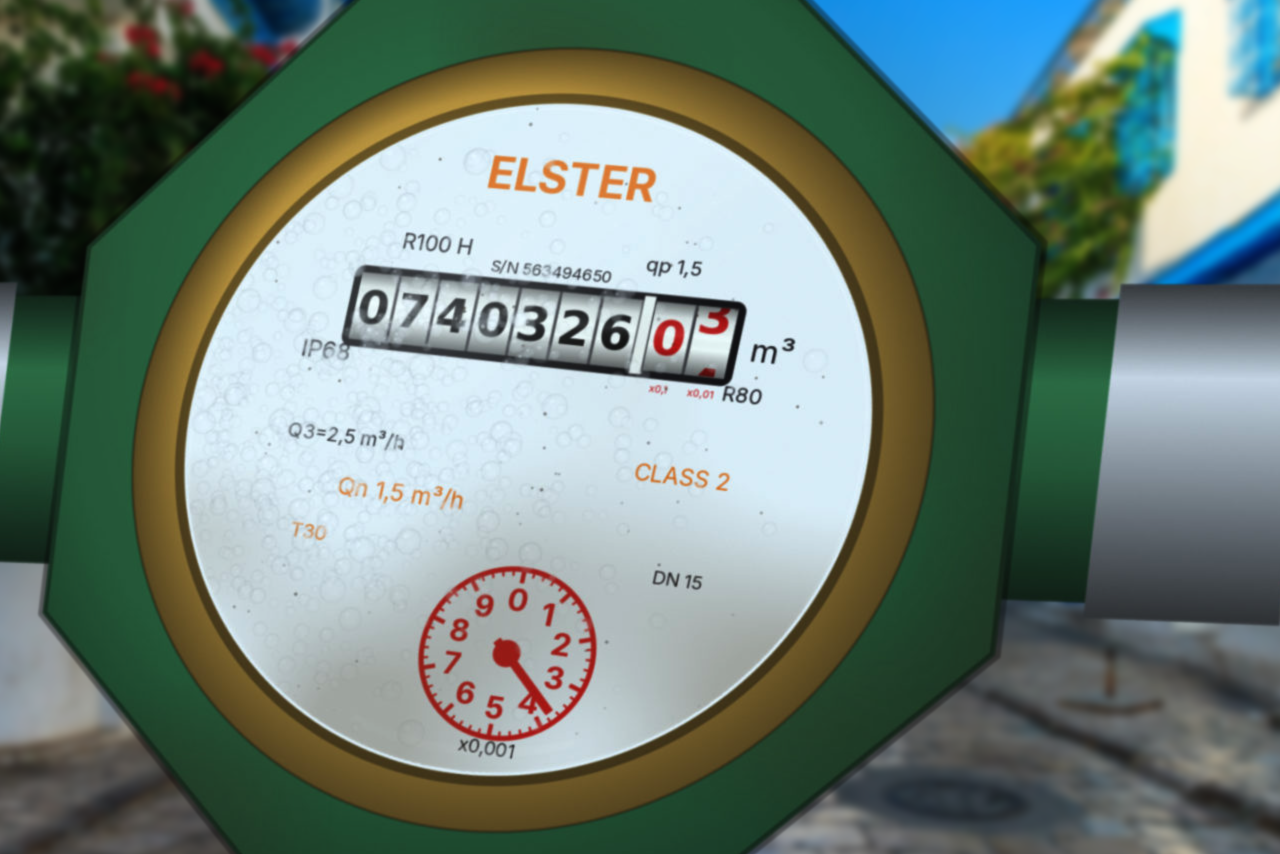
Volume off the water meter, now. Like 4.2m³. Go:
740326.033m³
